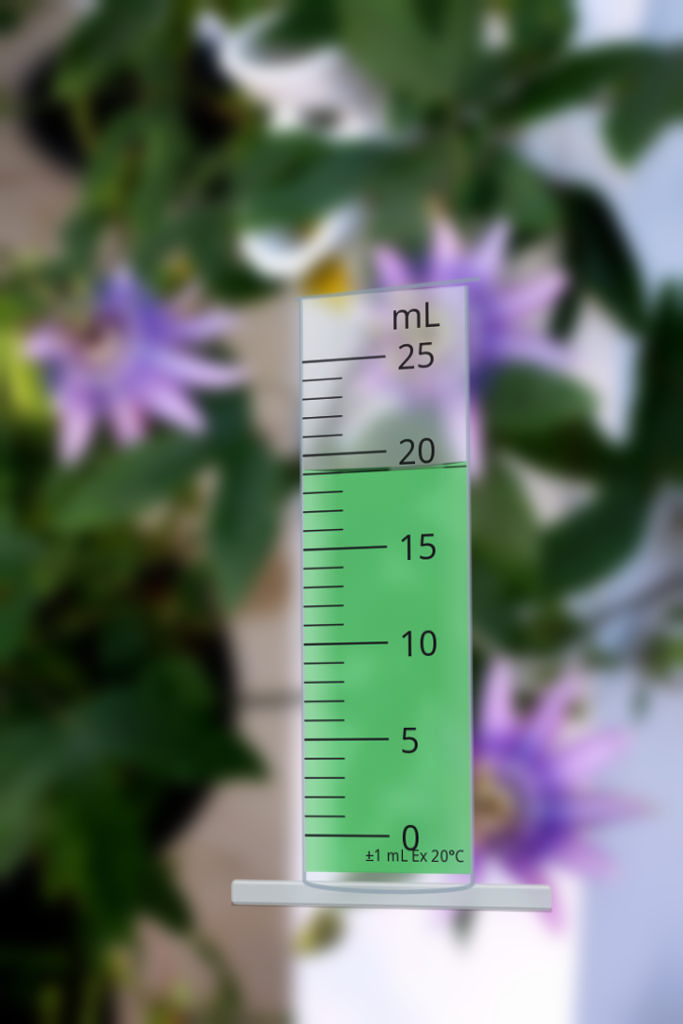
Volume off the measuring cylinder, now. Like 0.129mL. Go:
19mL
